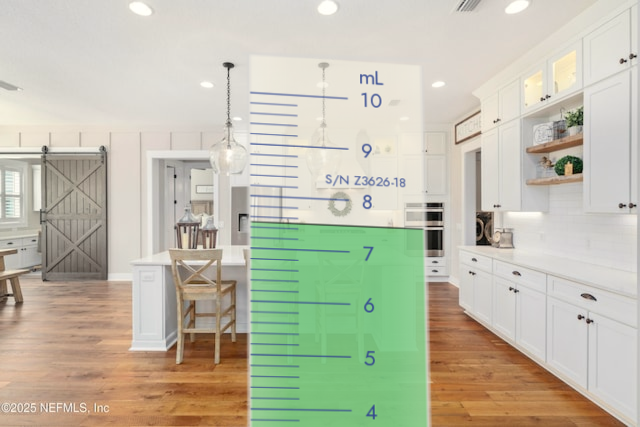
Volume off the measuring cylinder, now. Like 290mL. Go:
7.5mL
